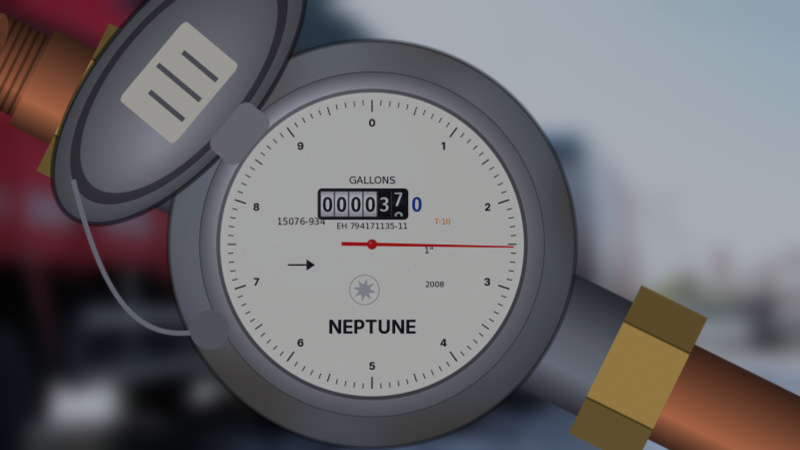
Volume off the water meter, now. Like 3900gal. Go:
372.5gal
